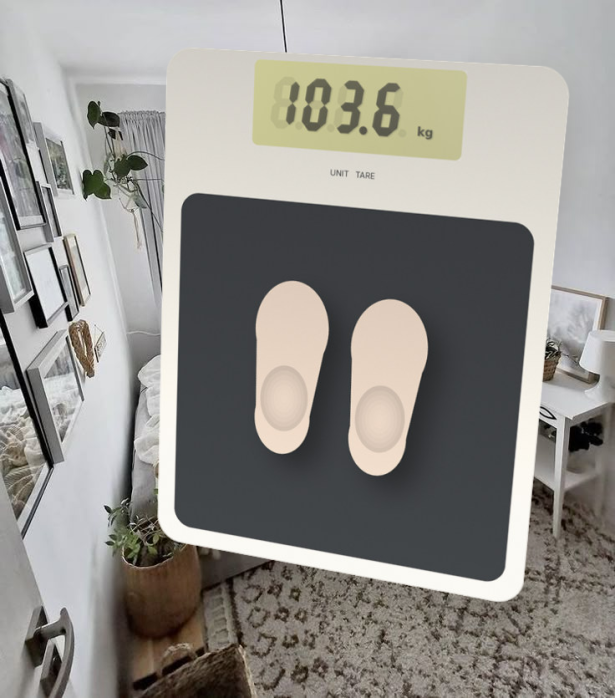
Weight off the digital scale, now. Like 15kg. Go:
103.6kg
